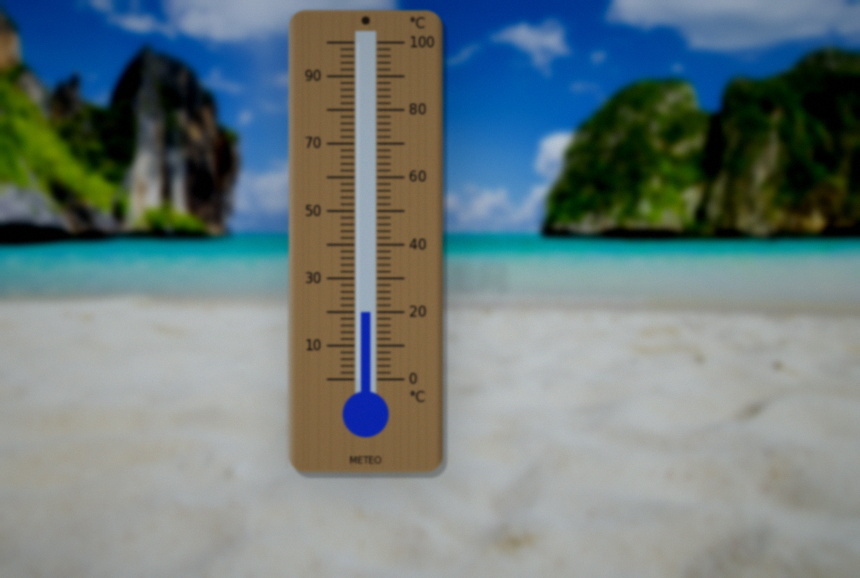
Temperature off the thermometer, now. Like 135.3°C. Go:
20°C
